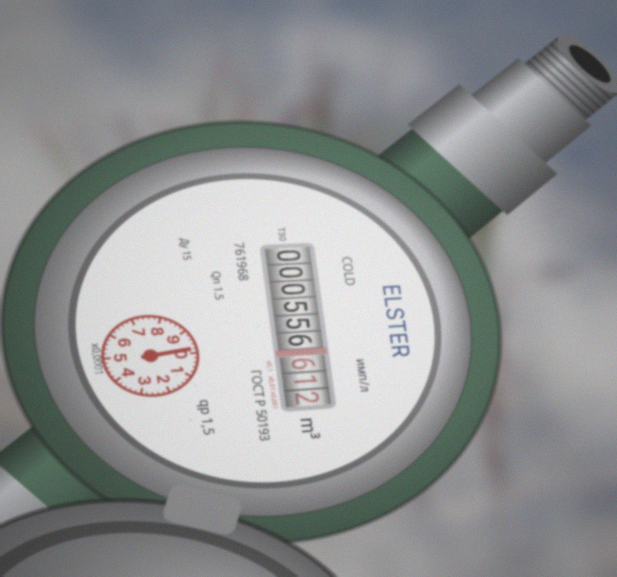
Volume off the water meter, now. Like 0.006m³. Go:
556.6119m³
